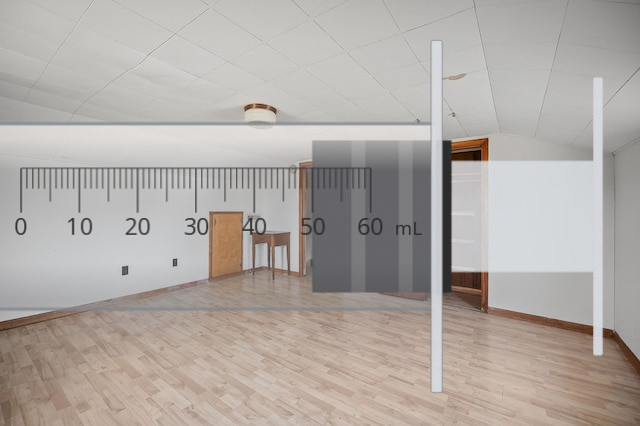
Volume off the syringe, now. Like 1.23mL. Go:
50mL
